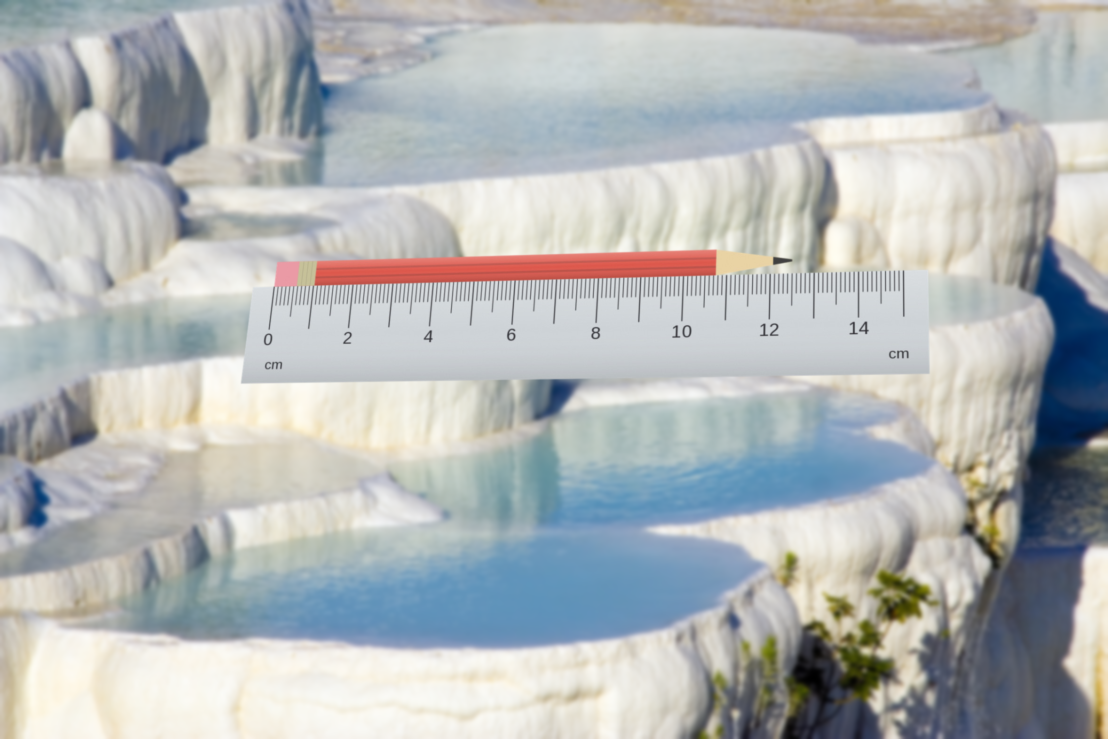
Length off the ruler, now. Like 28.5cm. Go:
12.5cm
